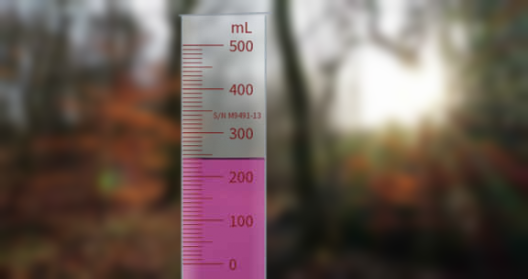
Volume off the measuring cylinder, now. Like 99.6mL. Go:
240mL
